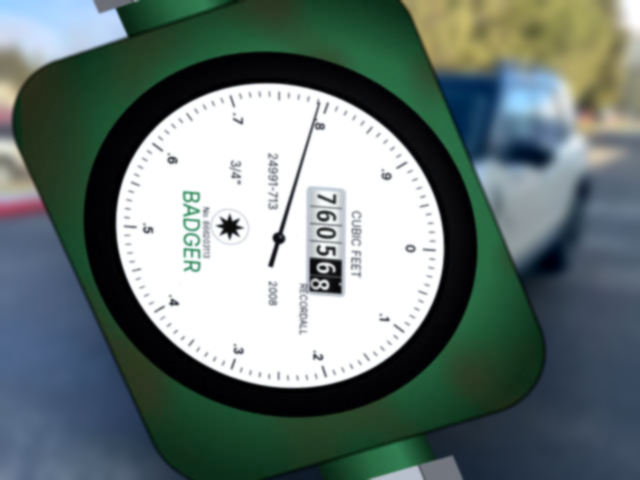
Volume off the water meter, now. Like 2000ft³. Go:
760567.79ft³
